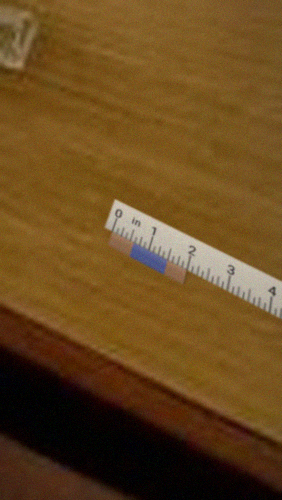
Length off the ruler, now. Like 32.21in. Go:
2in
